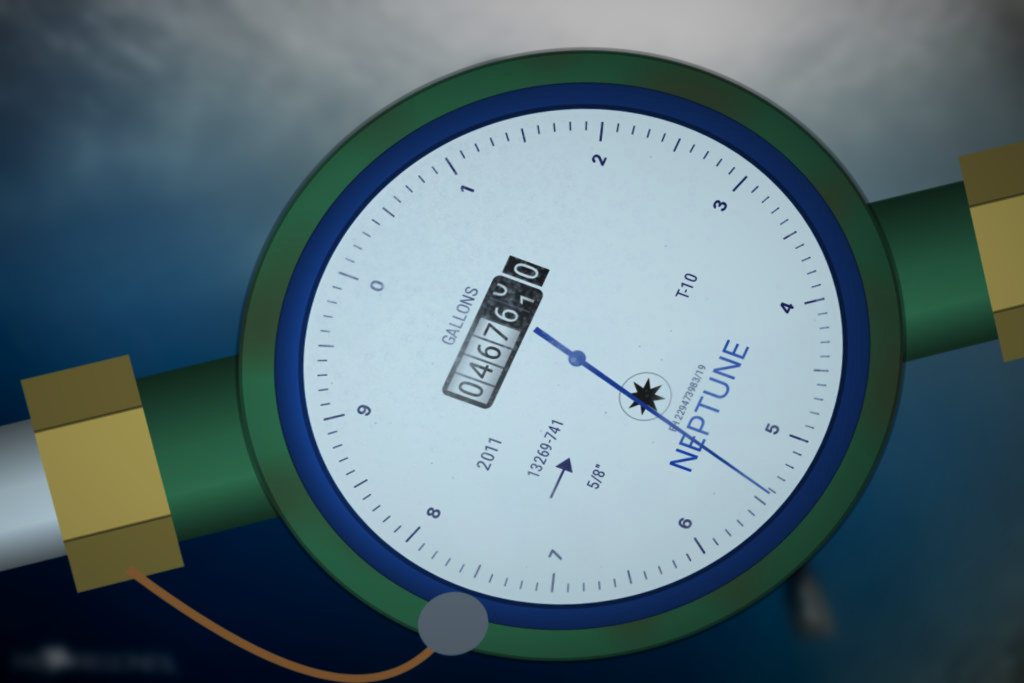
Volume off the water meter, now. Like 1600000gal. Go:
467605.4gal
